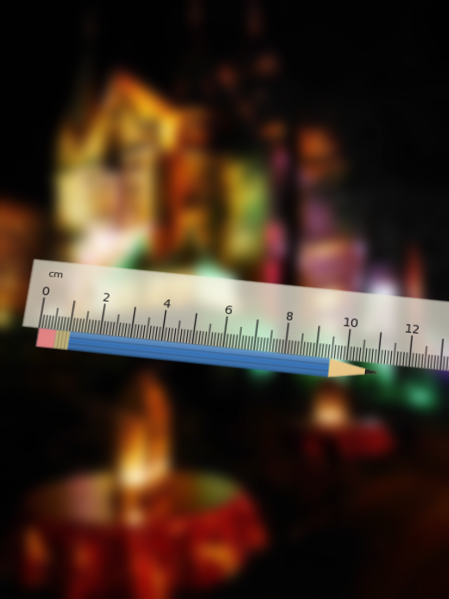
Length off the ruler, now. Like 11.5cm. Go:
11cm
